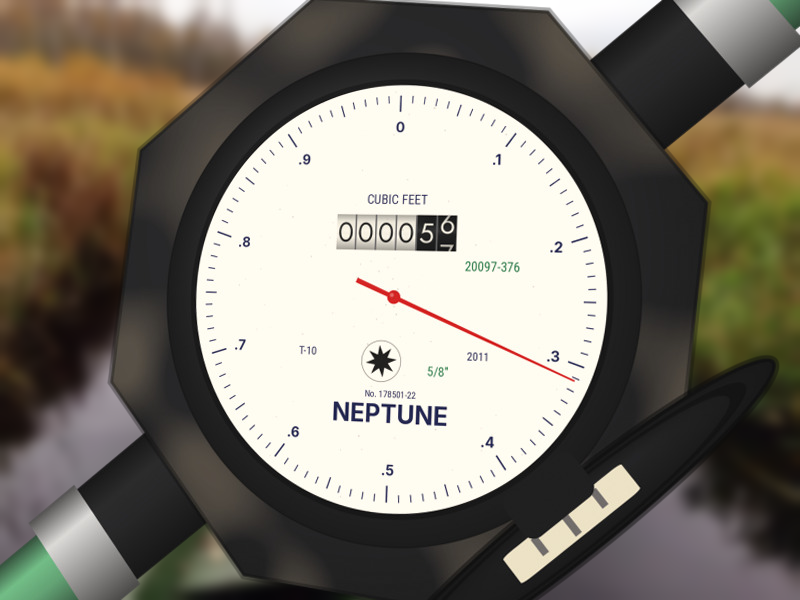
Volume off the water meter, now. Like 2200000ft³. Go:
56.31ft³
